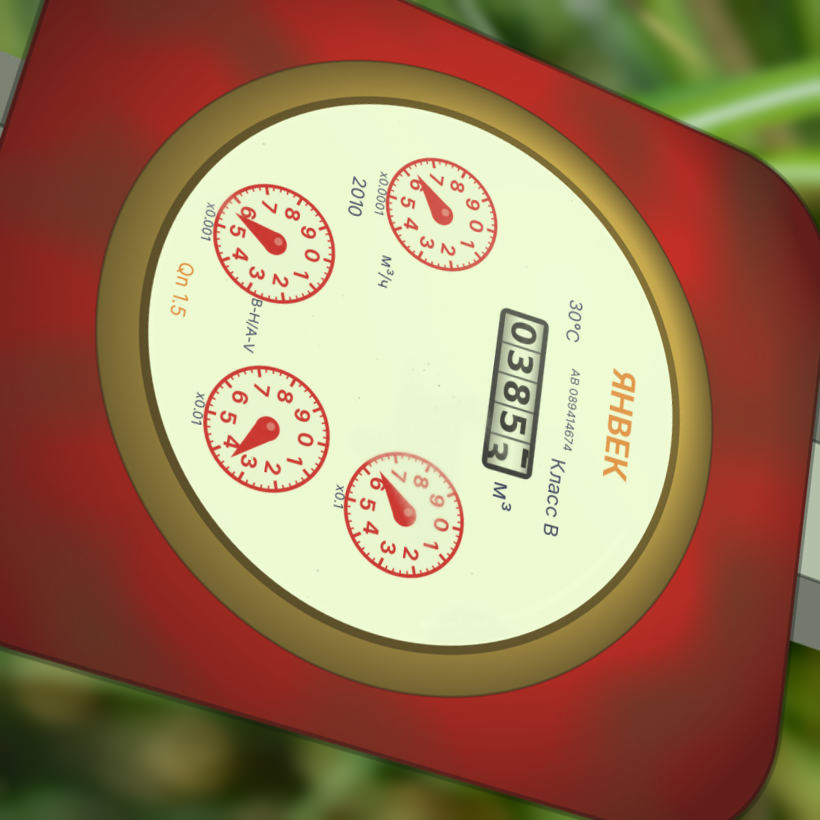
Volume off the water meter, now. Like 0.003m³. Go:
3852.6356m³
